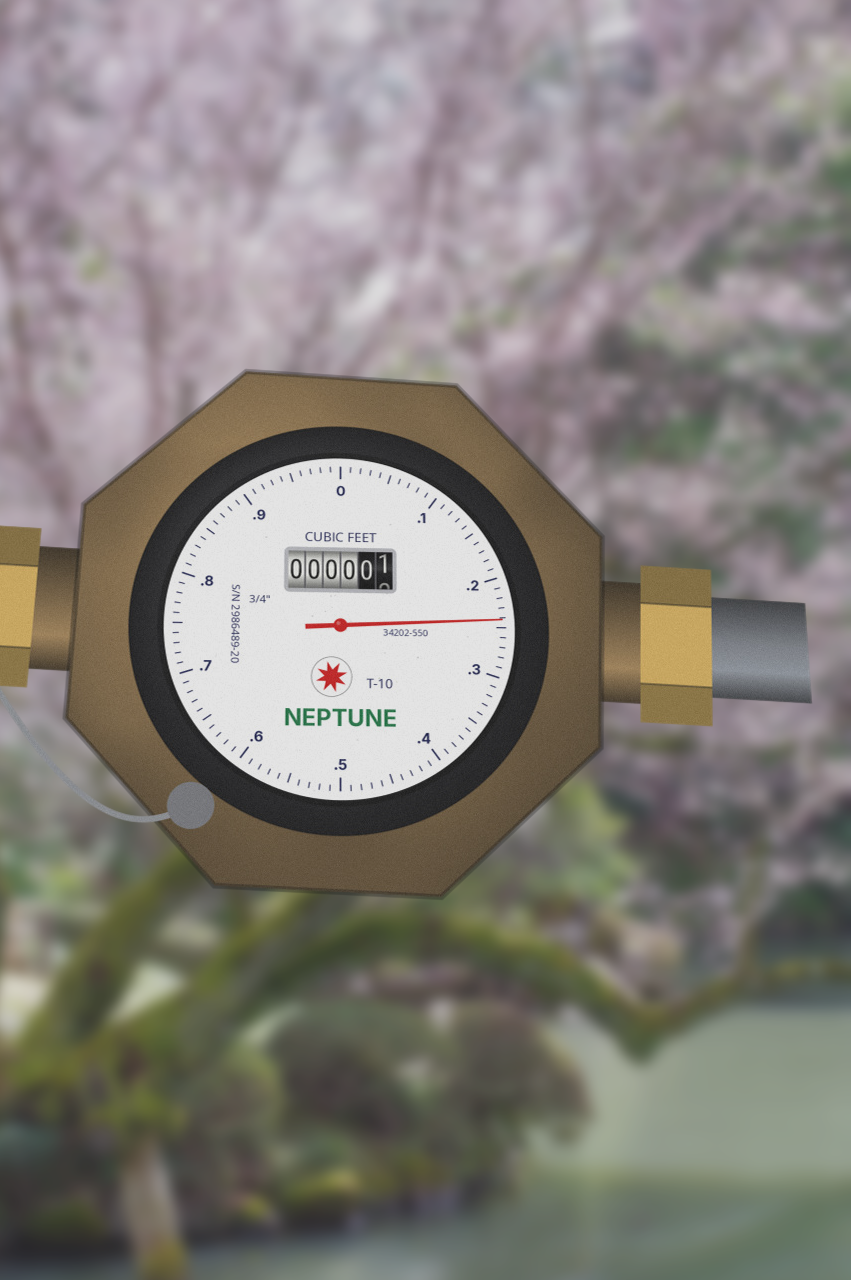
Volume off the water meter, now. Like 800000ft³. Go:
1.24ft³
